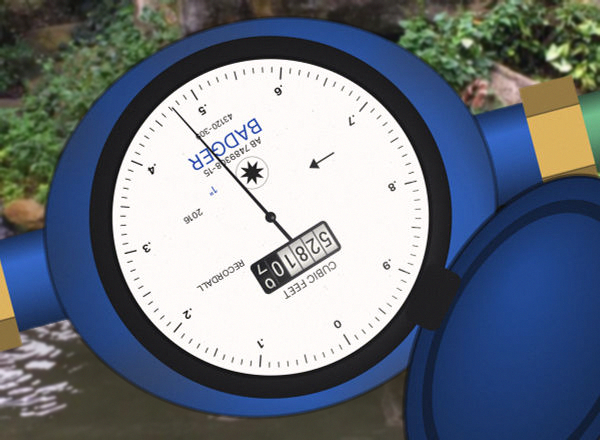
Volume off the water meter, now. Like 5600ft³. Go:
528106.47ft³
